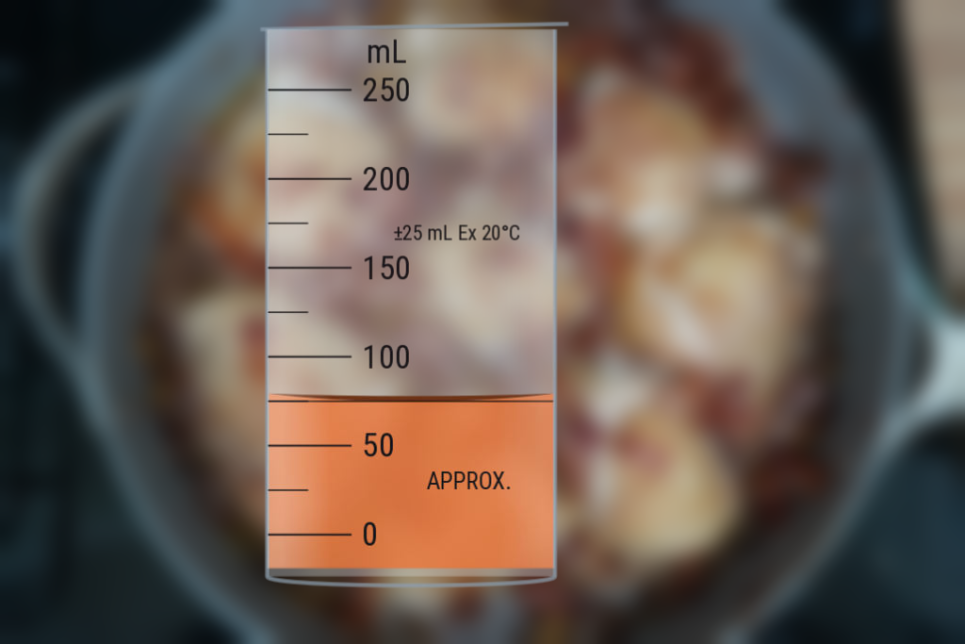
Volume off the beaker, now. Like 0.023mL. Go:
75mL
